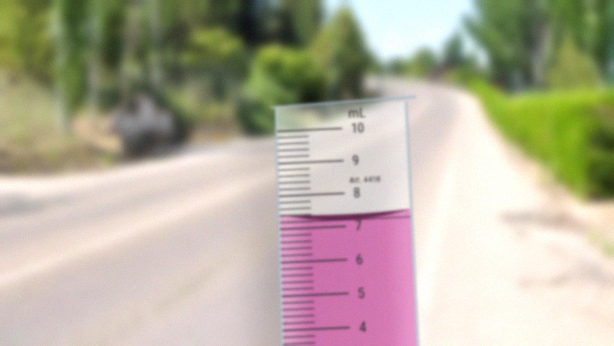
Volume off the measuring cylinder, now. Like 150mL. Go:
7.2mL
